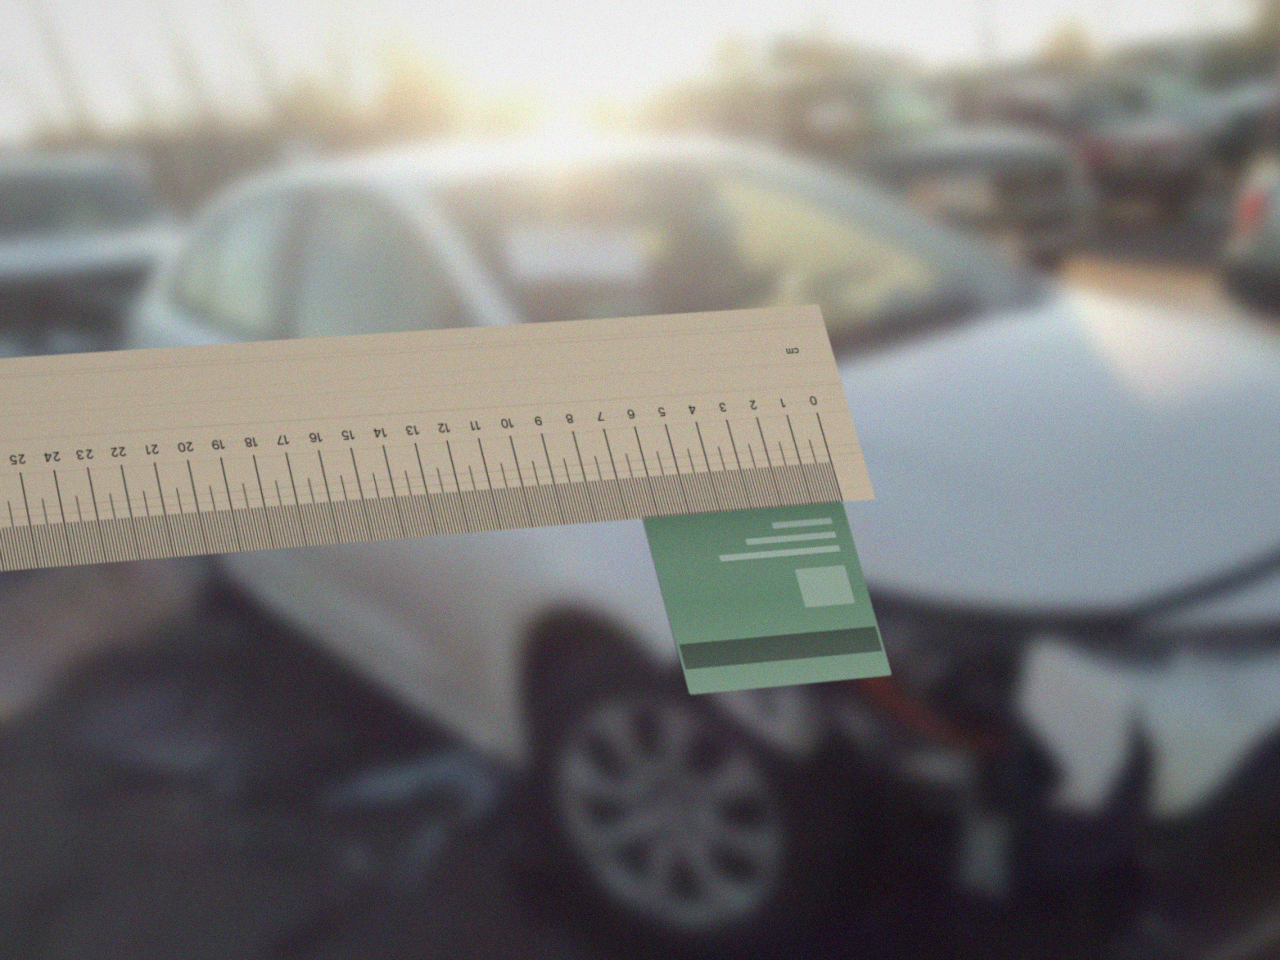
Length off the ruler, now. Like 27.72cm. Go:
6.5cm
